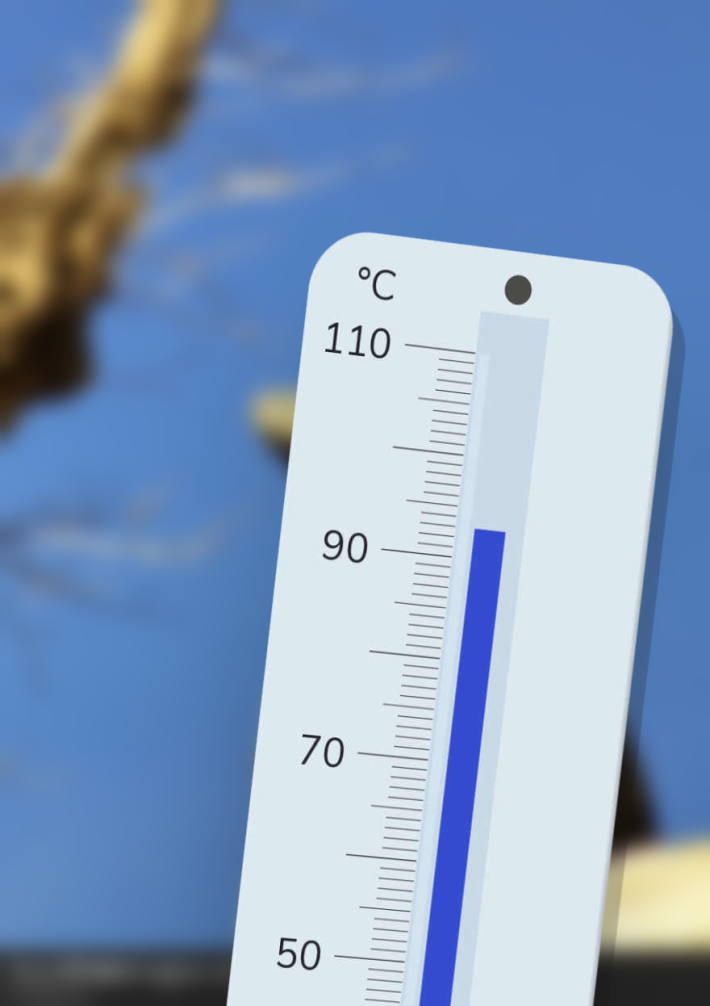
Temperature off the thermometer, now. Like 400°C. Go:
93°C
